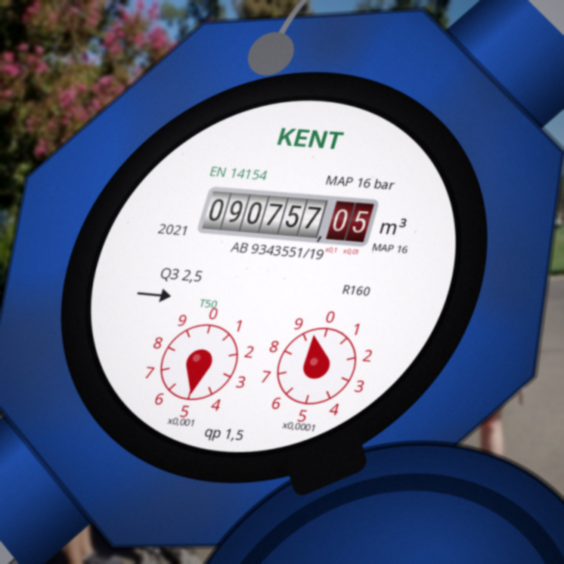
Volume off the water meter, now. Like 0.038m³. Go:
90757.0549m³
